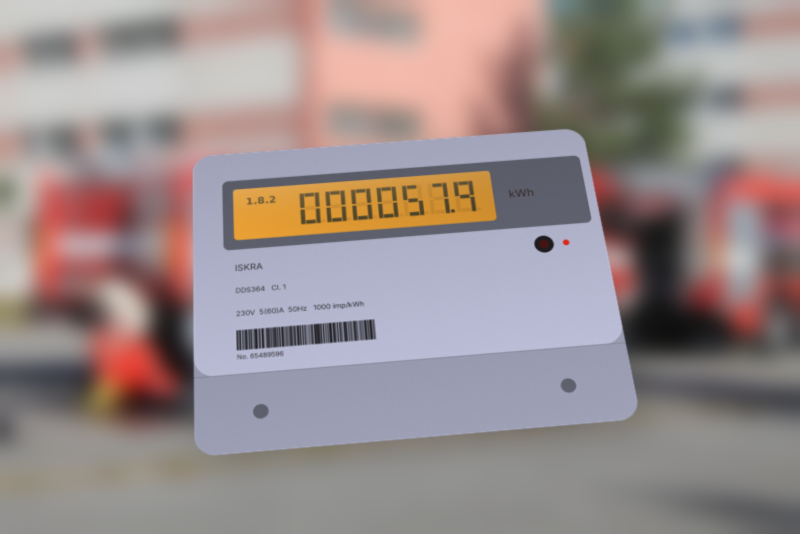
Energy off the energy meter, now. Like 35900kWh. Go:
57.9kWh
